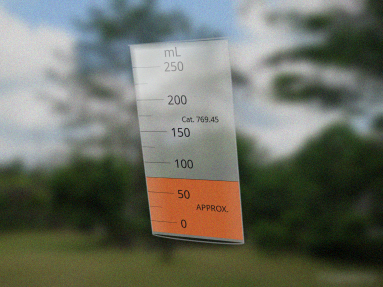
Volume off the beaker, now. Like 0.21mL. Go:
75mL
